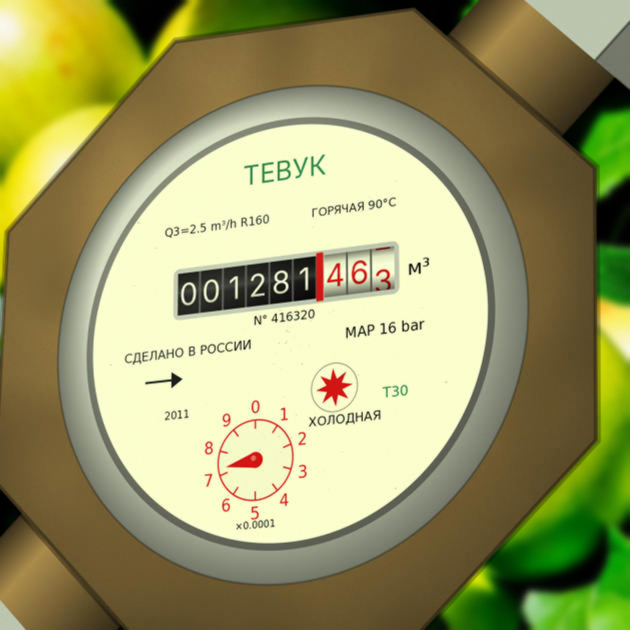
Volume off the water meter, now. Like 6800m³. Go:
1281.4627m³
